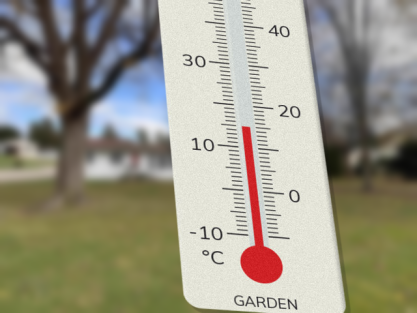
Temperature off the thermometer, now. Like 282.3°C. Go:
15°C
